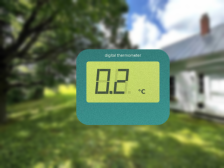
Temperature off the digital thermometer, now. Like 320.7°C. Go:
0.2°C
